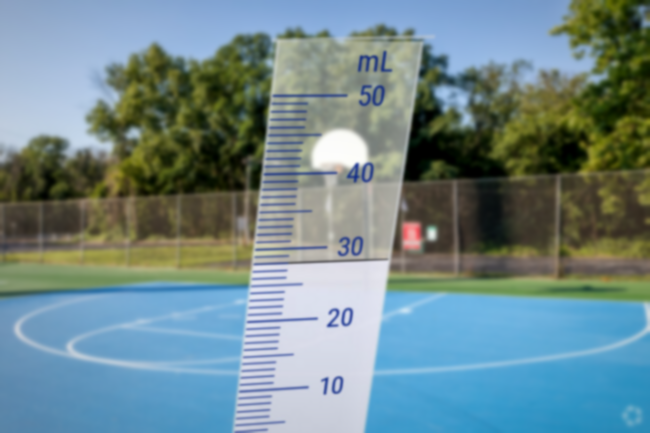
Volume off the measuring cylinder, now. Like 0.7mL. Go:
28mL
